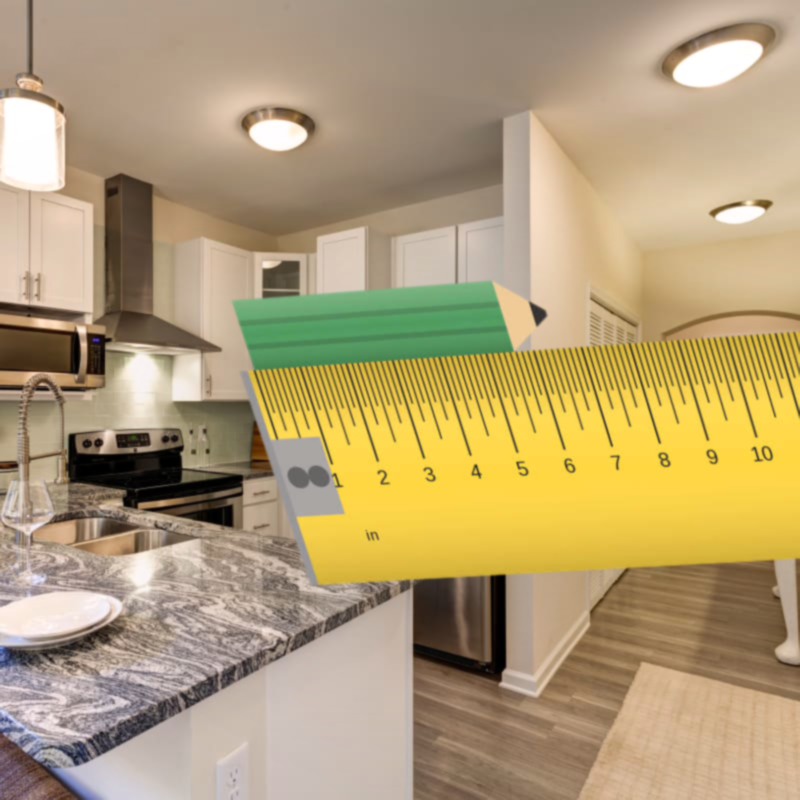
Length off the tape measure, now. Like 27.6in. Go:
6.5in
